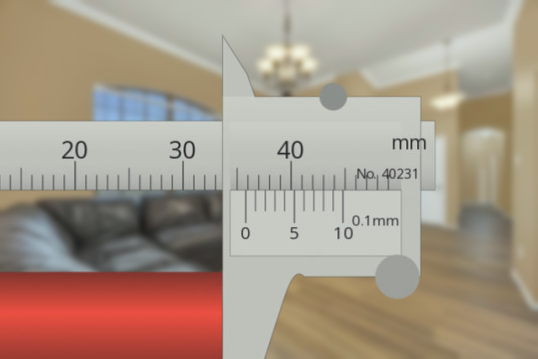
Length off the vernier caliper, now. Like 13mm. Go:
35.8mm
